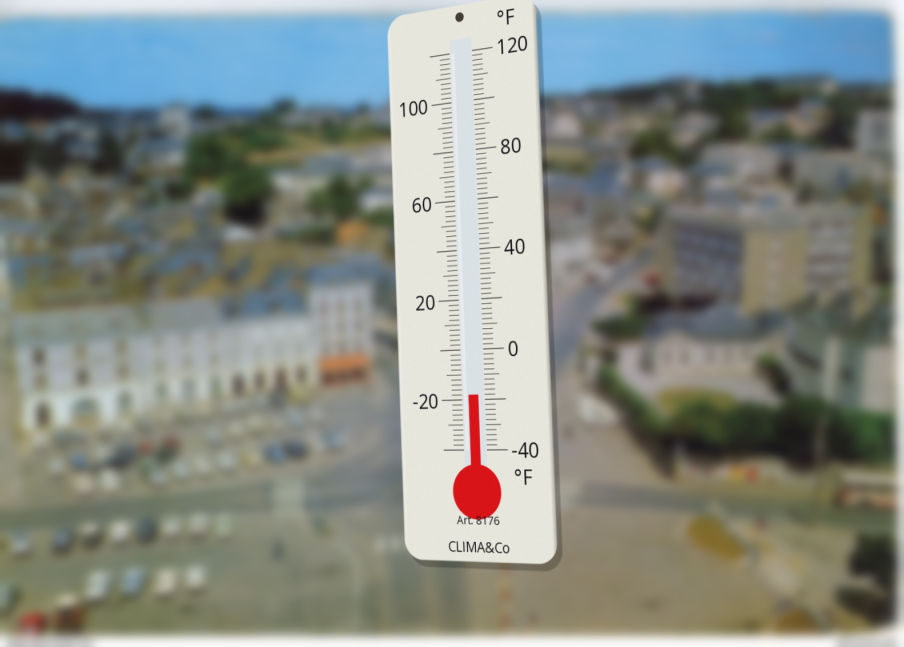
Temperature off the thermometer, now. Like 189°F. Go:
-18°F
